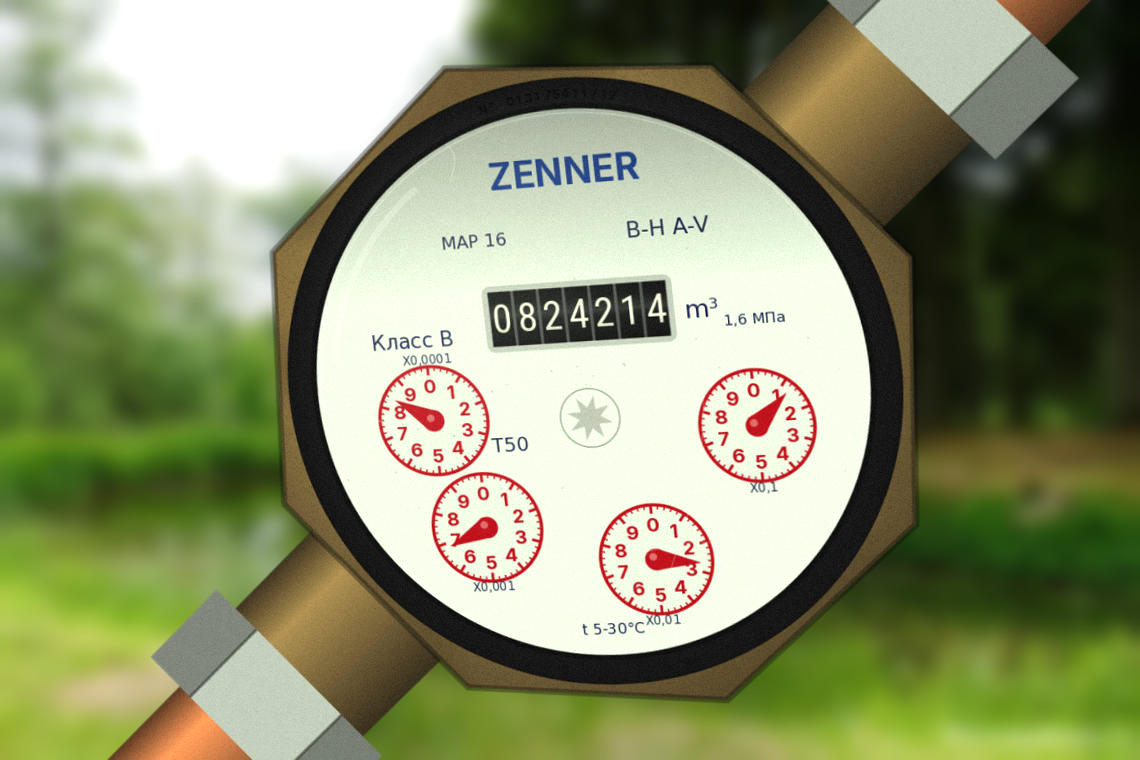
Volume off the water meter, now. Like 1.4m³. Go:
824214.1268m³
